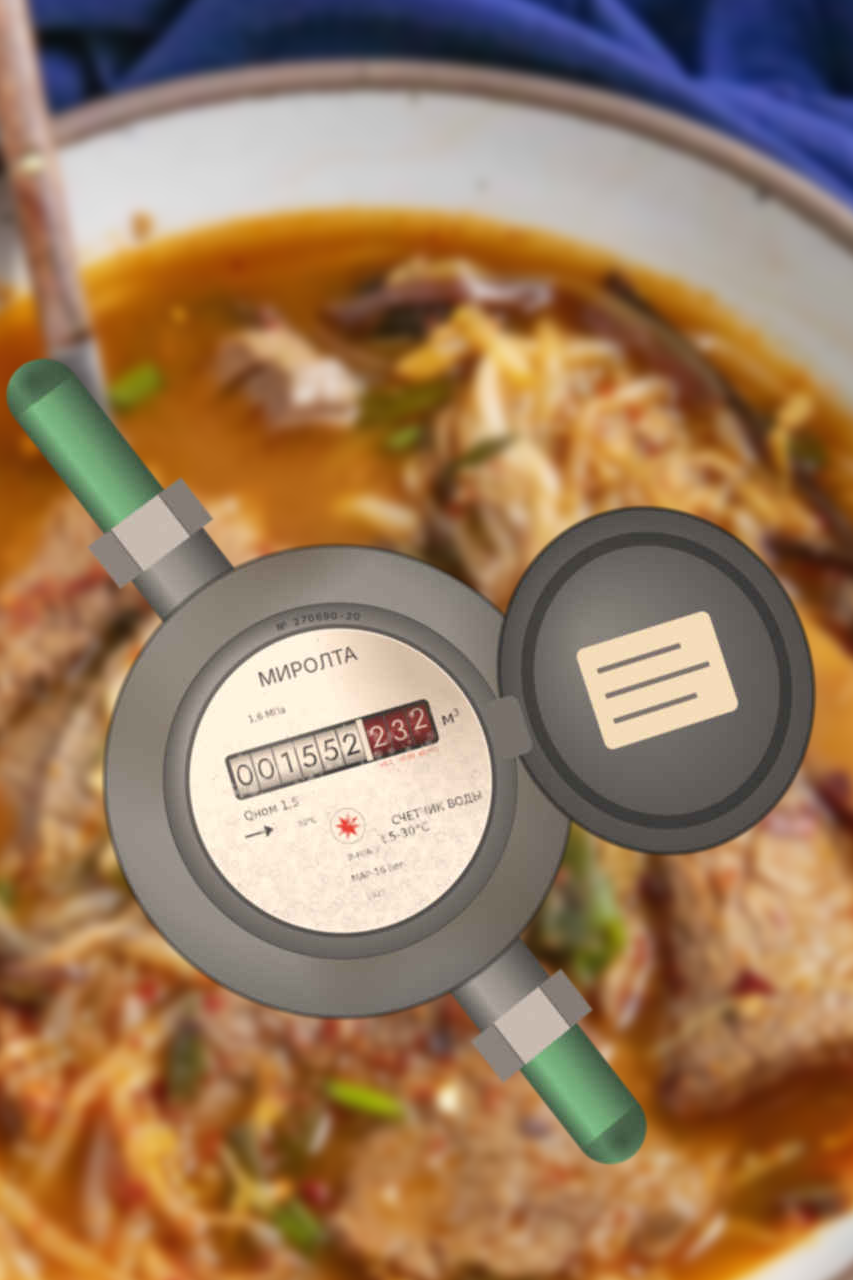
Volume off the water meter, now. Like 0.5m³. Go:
1552.232m³
